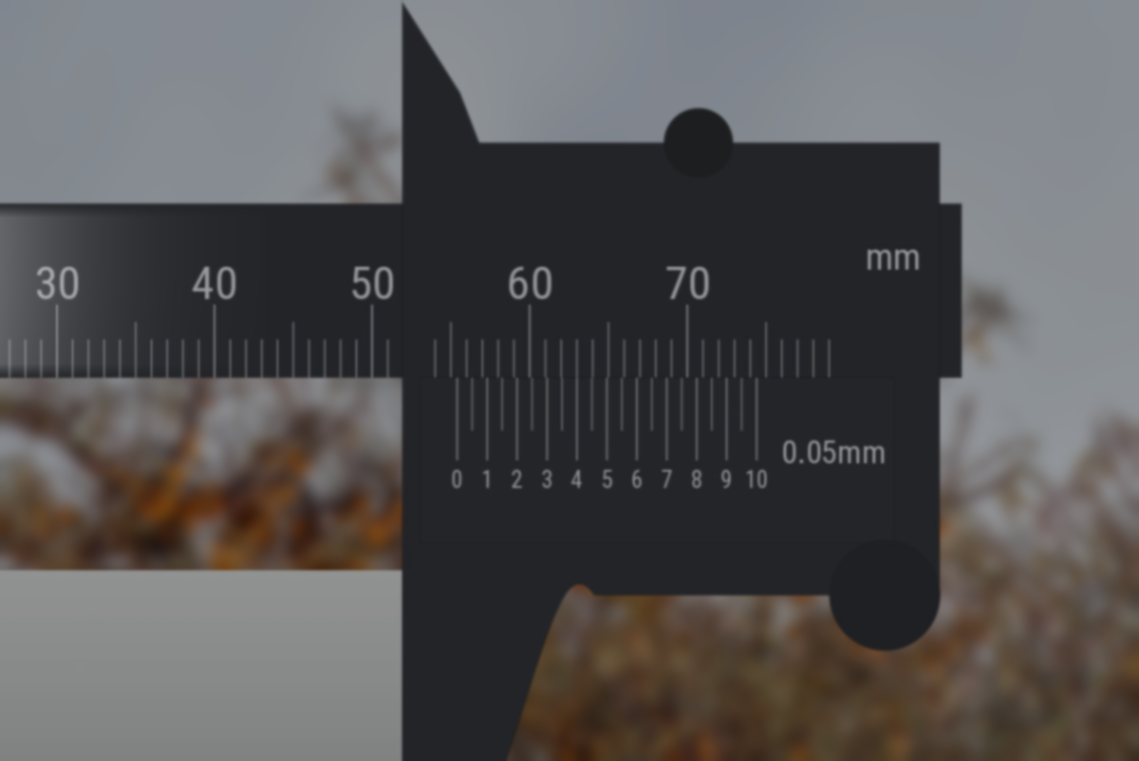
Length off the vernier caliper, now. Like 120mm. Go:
55.4mm
